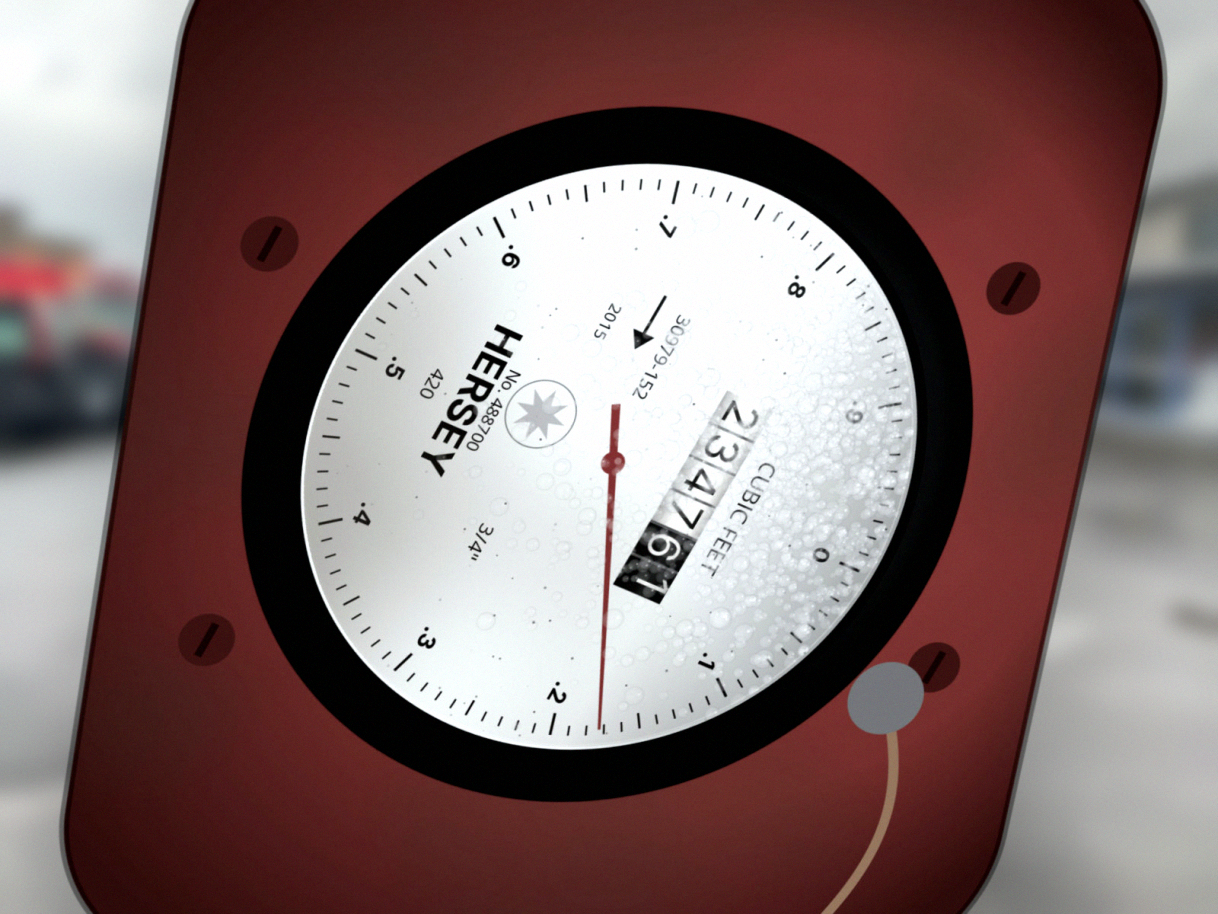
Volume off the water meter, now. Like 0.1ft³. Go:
234761.17ft³
